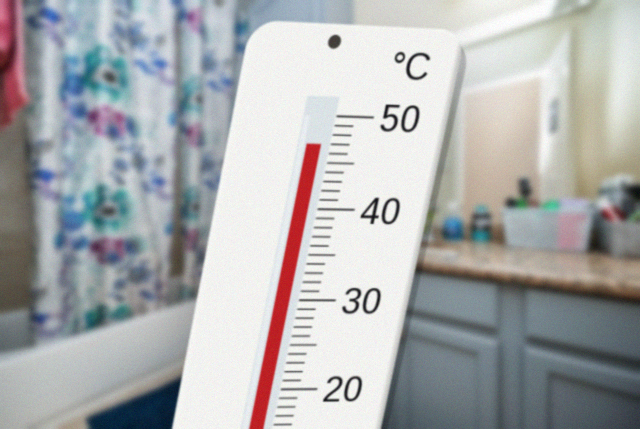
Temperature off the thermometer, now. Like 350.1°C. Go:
47°C
